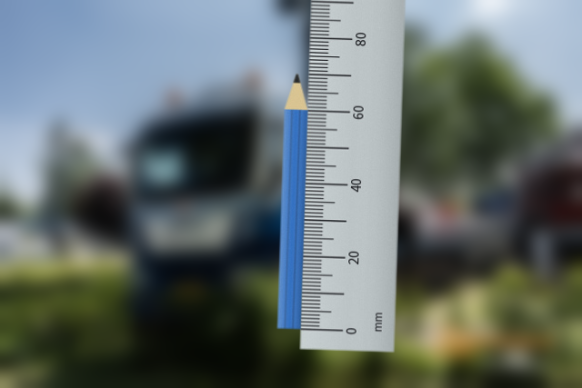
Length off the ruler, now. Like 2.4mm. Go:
70mm
